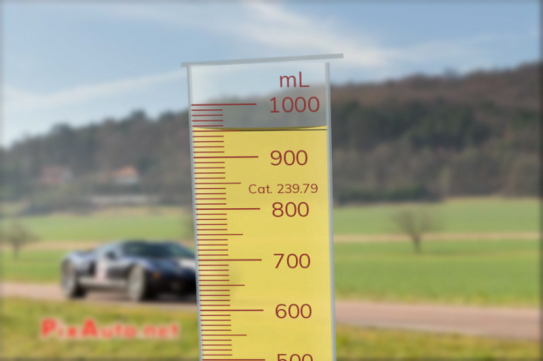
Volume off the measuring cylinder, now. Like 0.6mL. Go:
950mL
